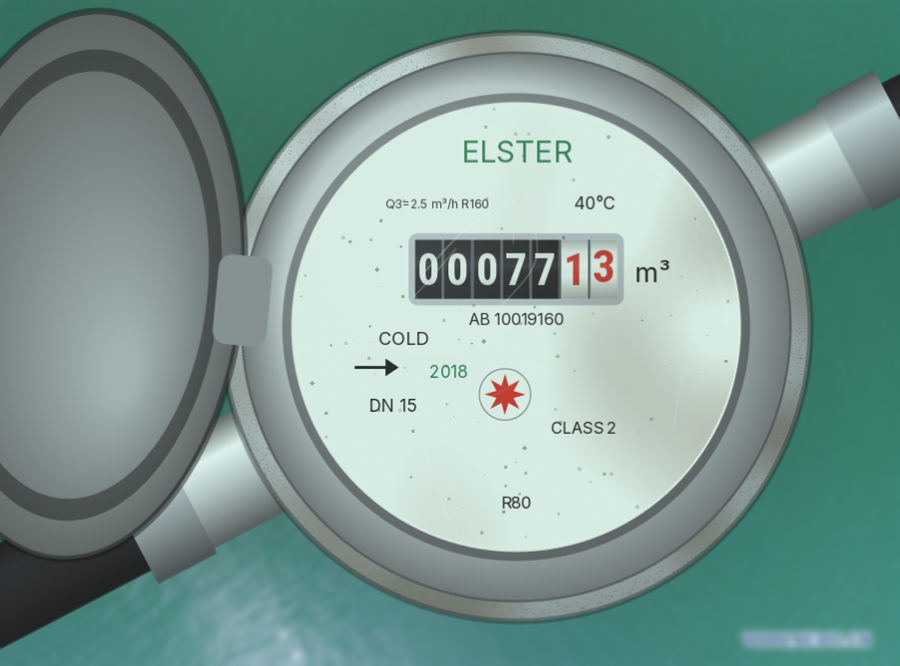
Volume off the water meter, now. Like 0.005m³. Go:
77.13m³
